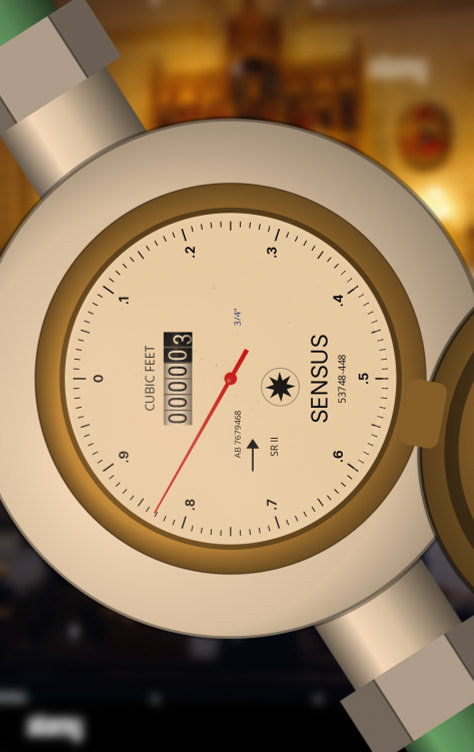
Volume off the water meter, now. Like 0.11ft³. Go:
2.83ft³
